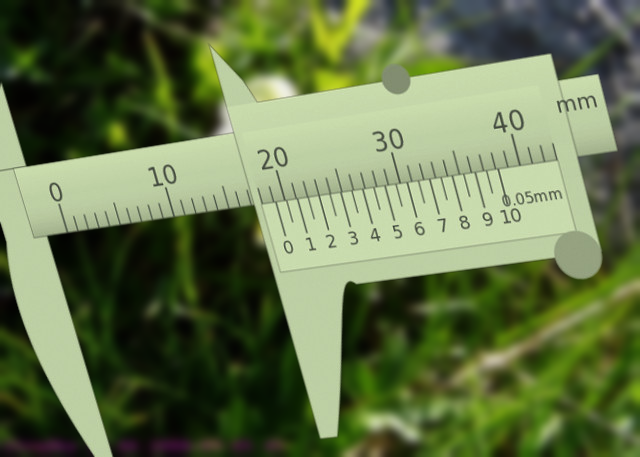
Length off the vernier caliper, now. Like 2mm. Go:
19.2mm
